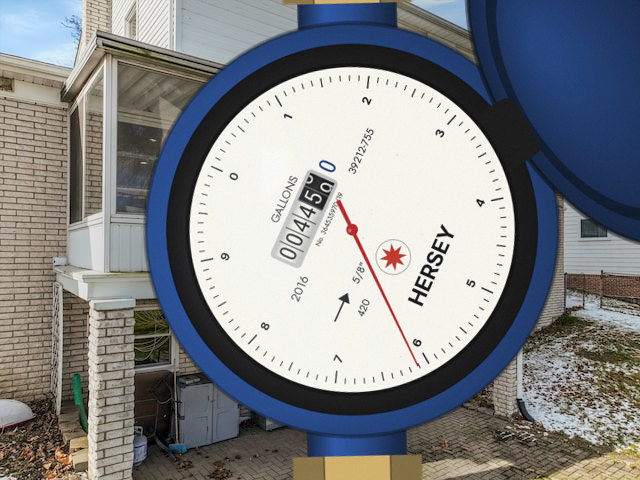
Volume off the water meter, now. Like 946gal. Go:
44586.1gal
